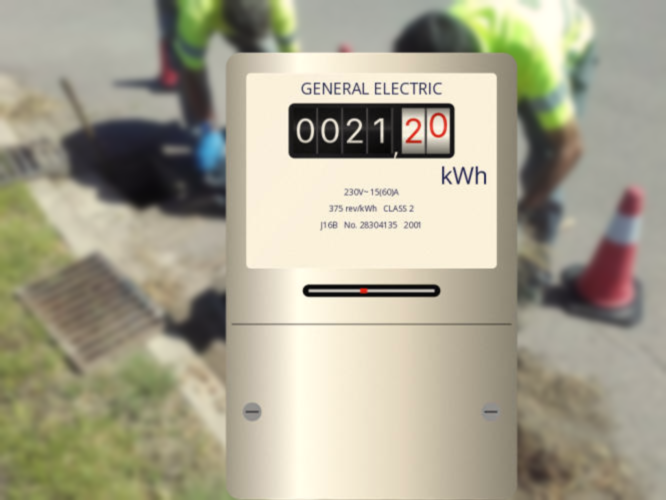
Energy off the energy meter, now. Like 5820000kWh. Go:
21.20kWh
